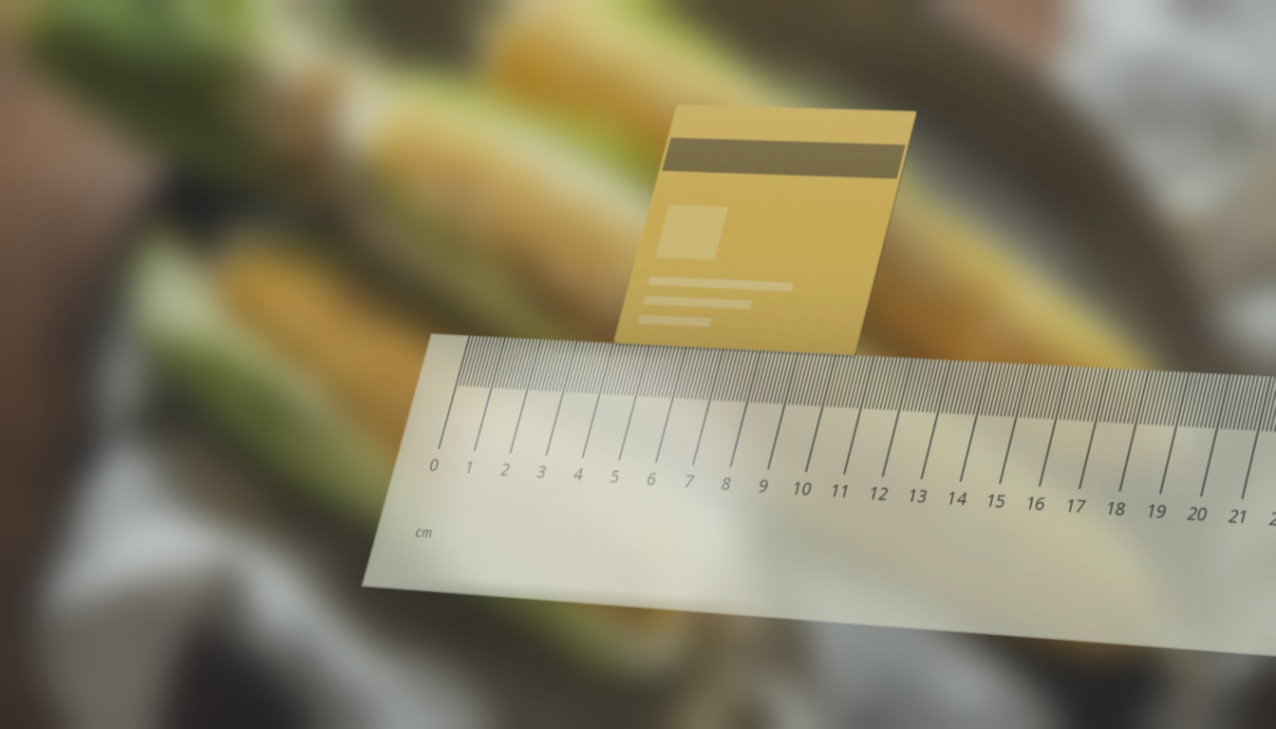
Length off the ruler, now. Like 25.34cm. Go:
6.5cm
